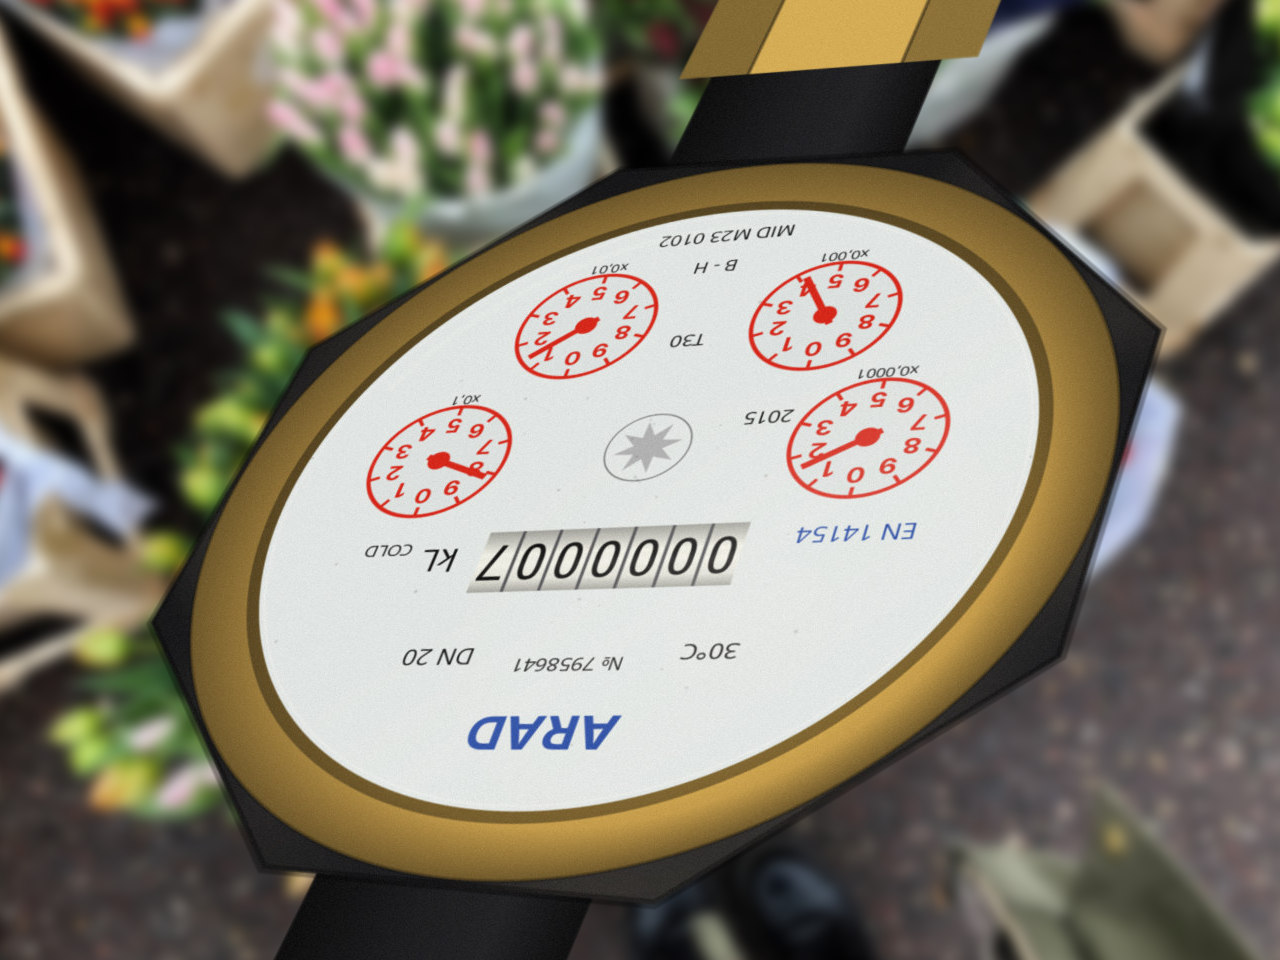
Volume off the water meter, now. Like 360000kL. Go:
7.8141kL
